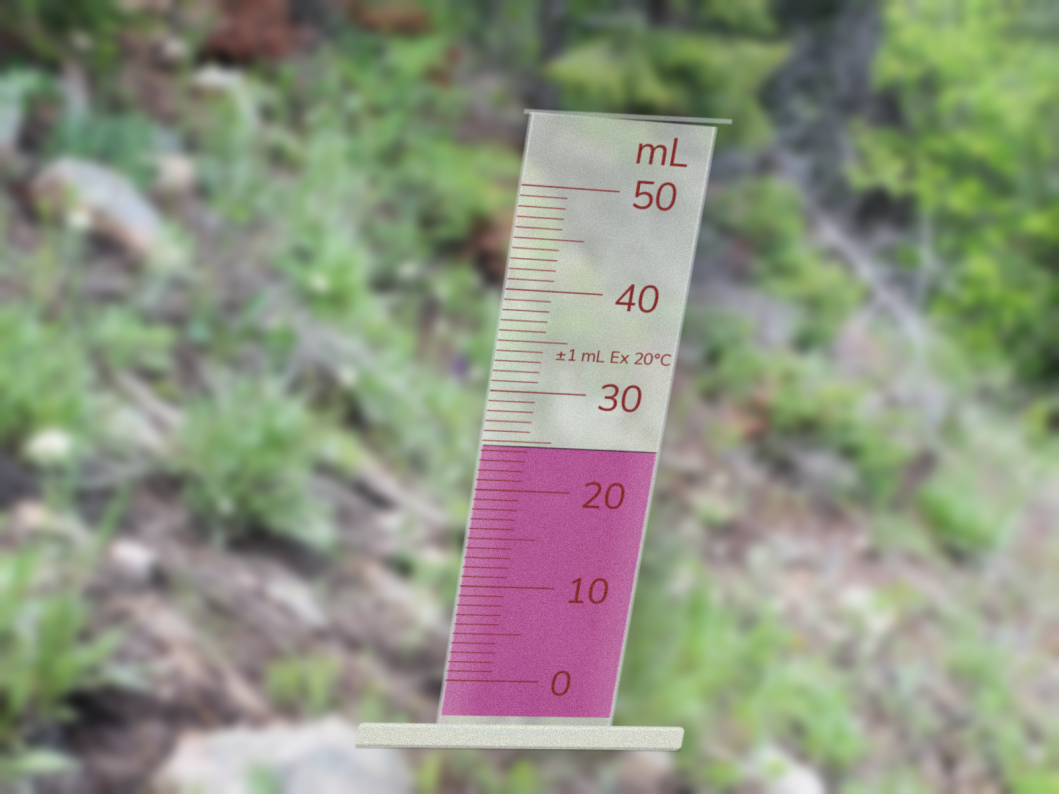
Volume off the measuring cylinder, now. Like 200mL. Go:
24.5mL
